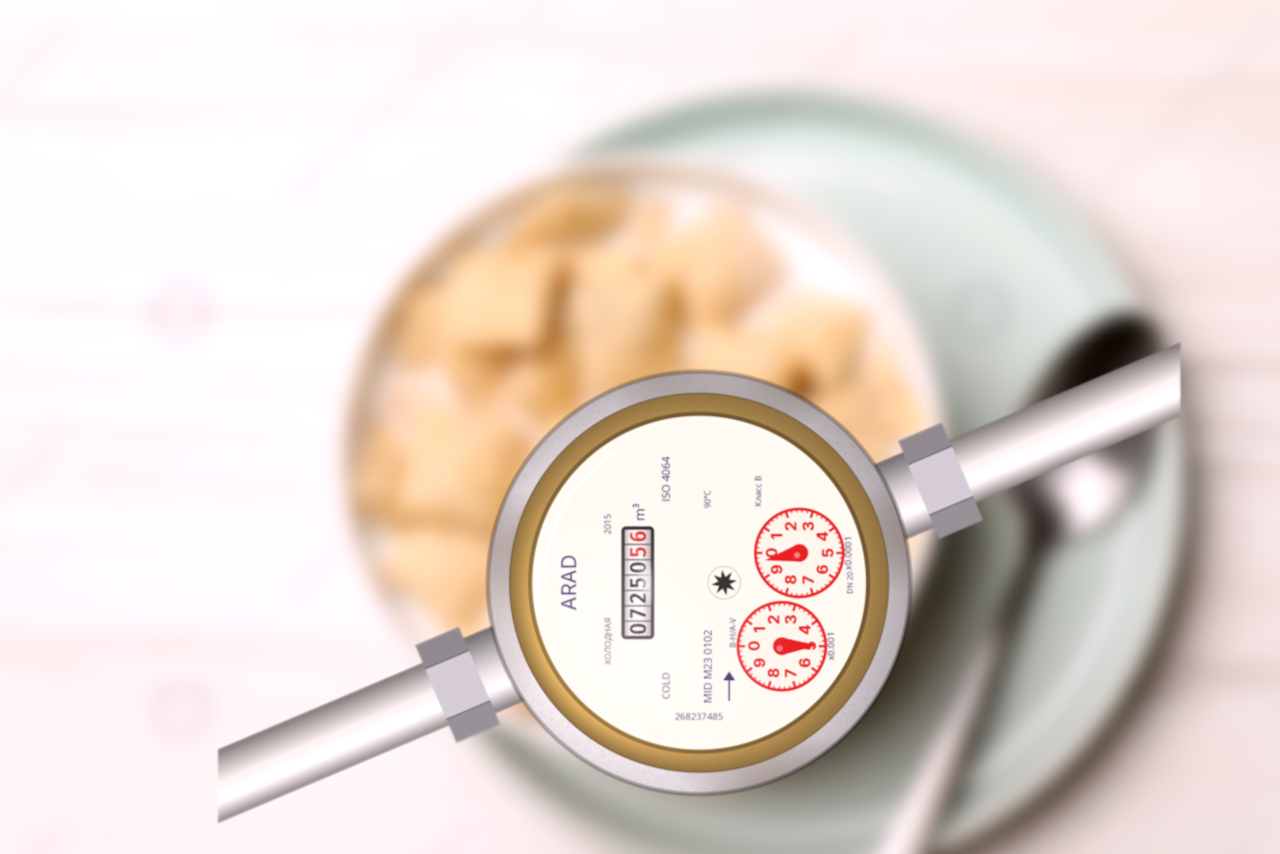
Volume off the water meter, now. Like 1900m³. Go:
7250.5649m³
